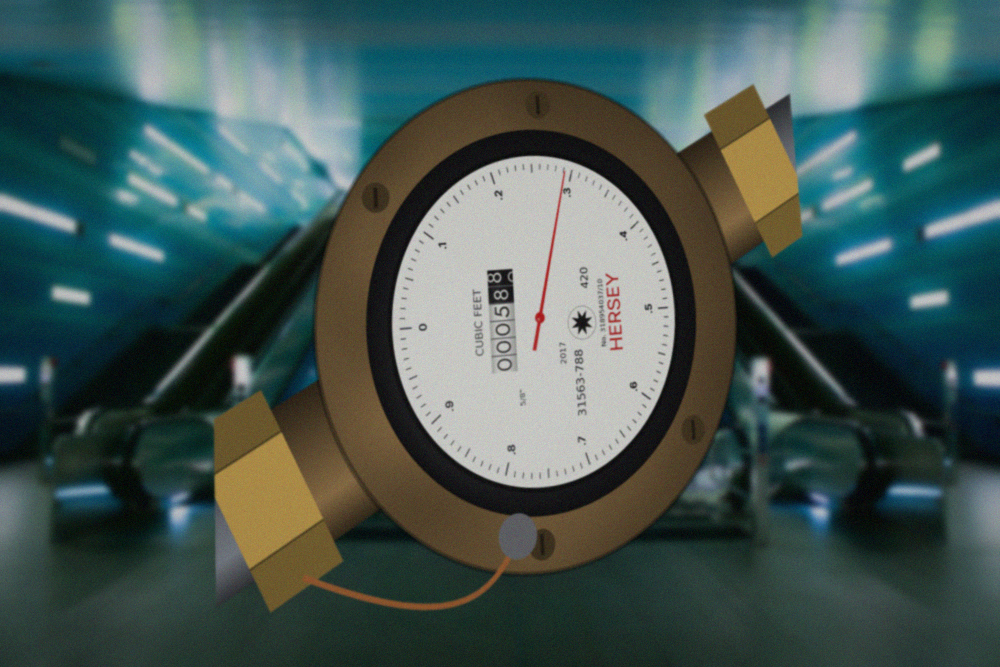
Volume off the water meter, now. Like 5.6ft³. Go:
588.29ft³
